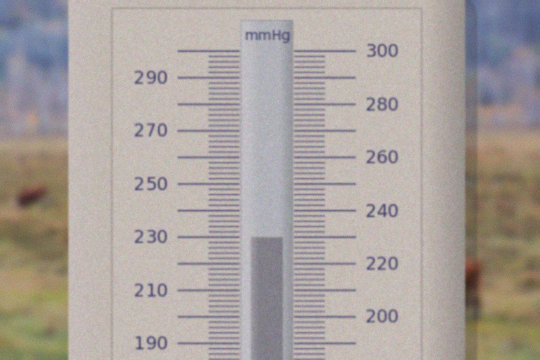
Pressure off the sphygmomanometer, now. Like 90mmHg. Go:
230mmHg
